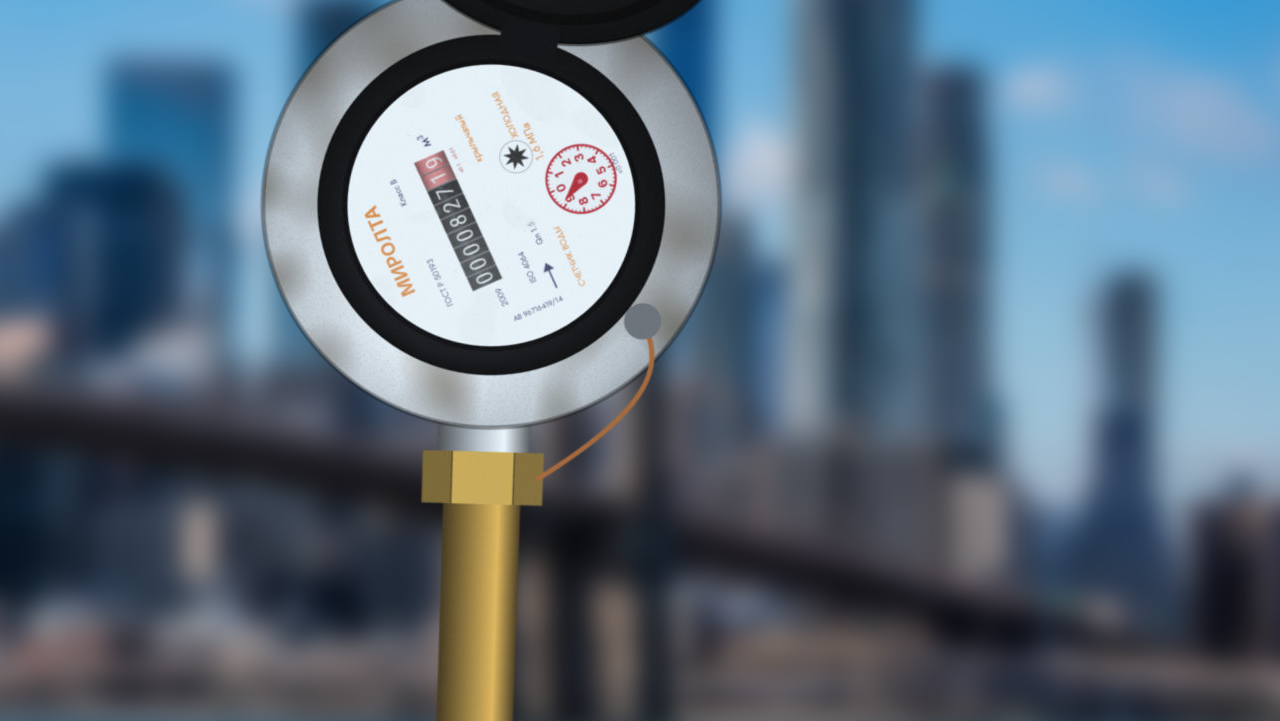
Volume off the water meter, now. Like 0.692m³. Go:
827.189m³
